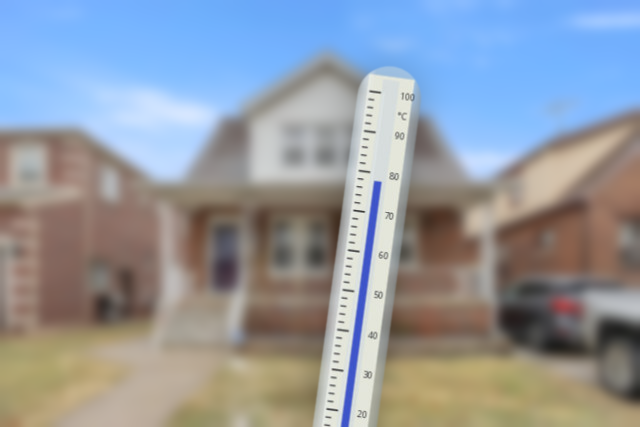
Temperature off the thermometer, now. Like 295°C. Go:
78°C
